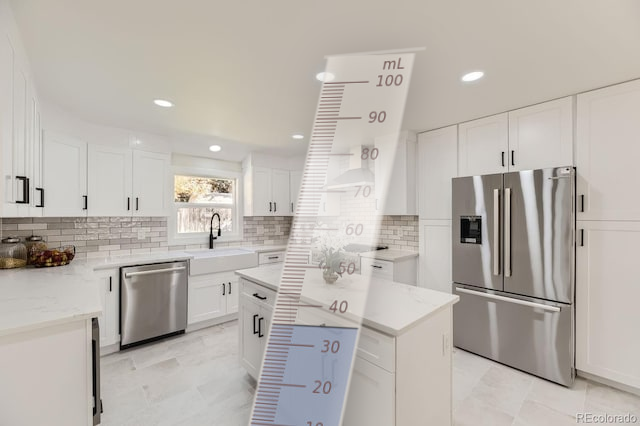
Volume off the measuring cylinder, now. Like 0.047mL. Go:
35mL
